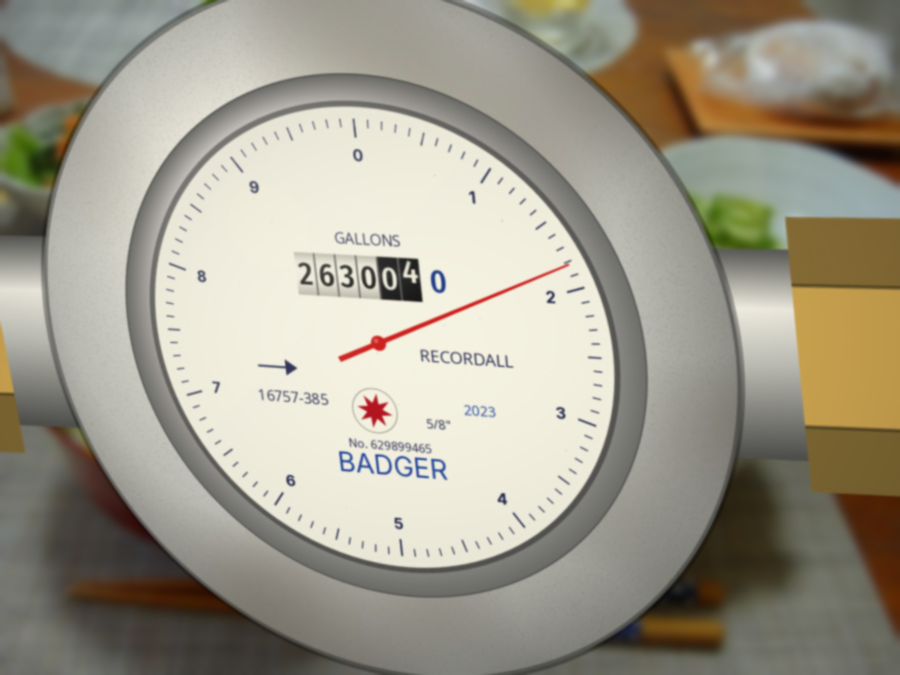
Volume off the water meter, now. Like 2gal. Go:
2630041.8gal
